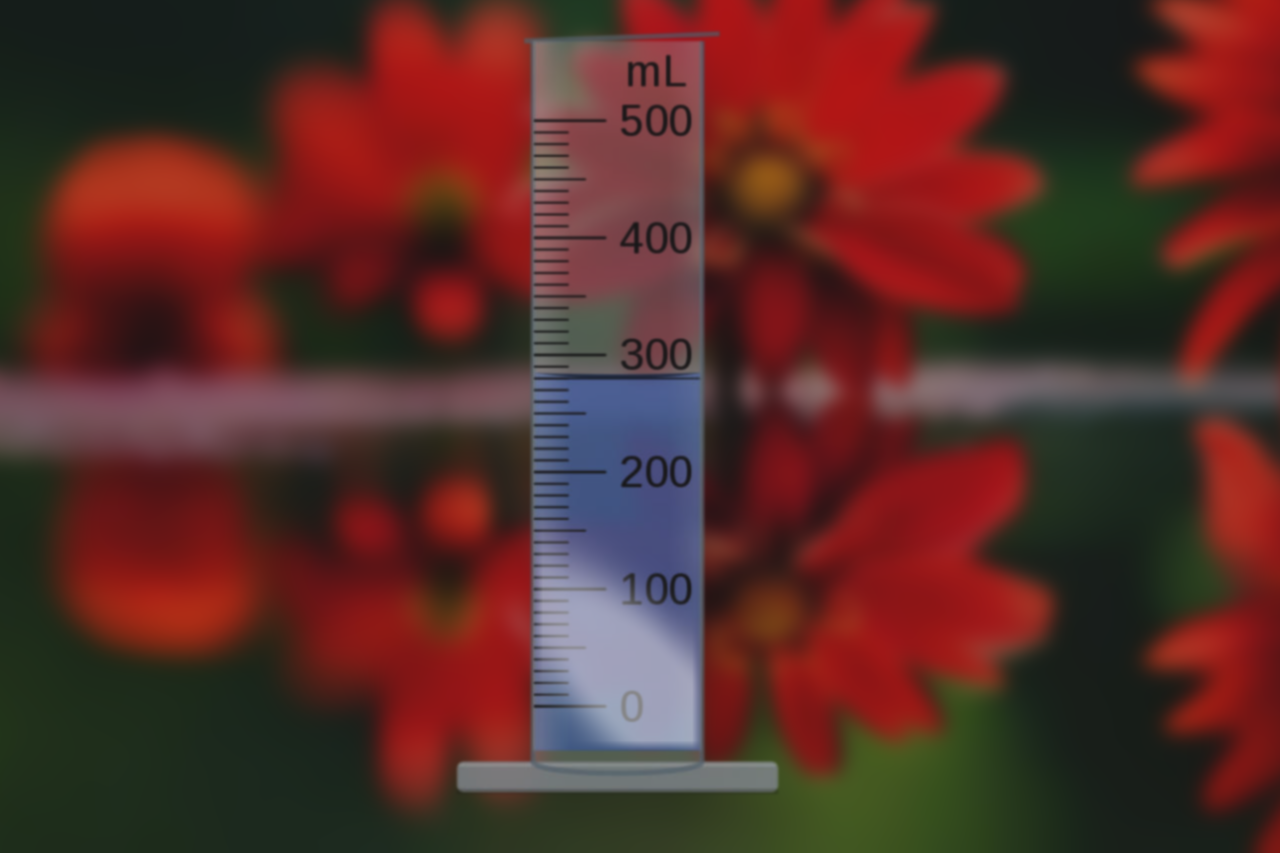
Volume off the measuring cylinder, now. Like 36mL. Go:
280mL
